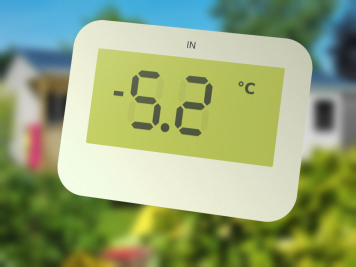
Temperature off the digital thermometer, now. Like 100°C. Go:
-5.2°C
